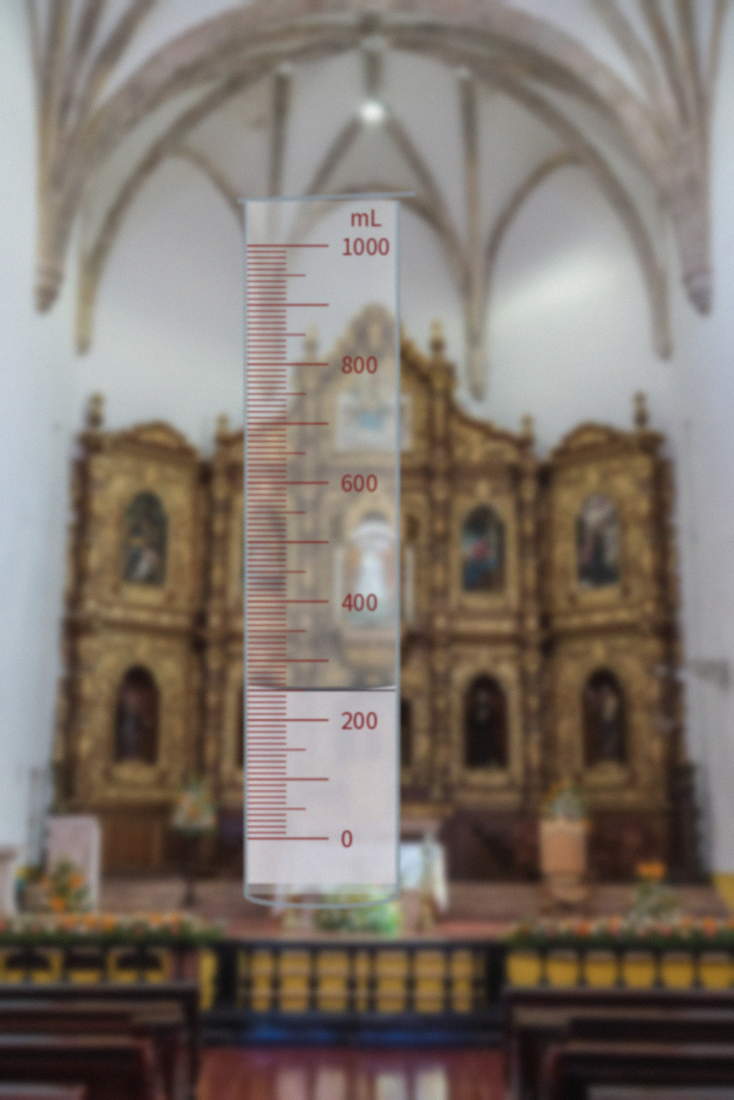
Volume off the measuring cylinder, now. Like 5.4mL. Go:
250mL
